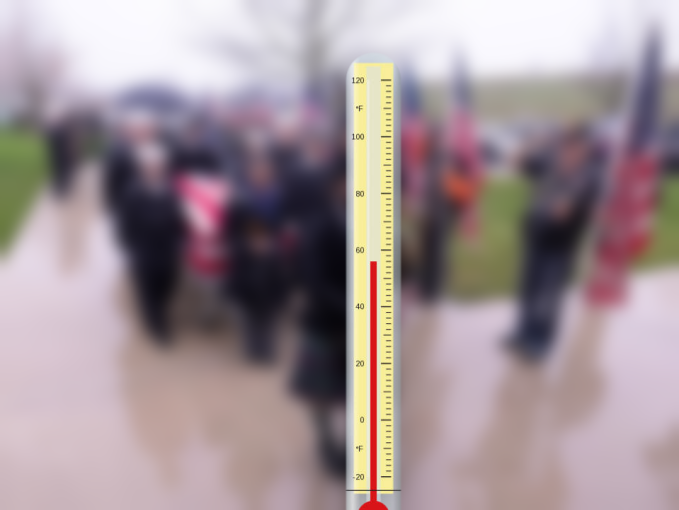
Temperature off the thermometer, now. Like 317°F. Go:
56°F
